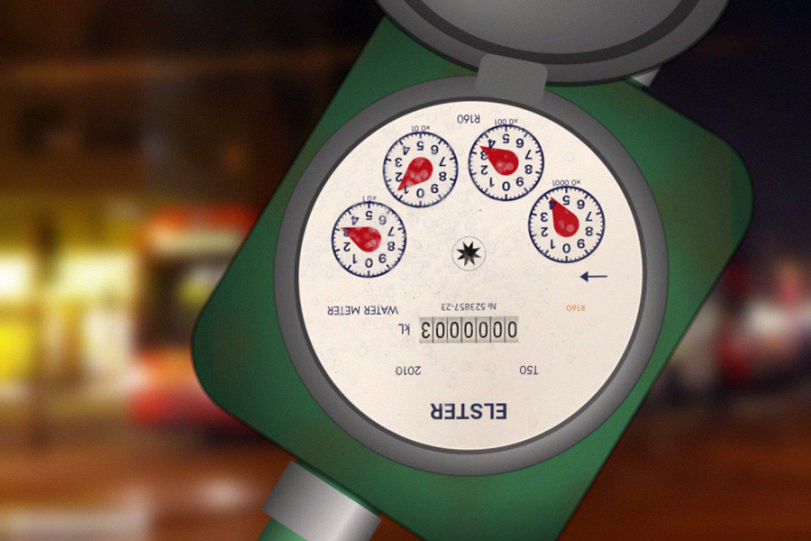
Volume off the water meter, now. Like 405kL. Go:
3.3134kL
